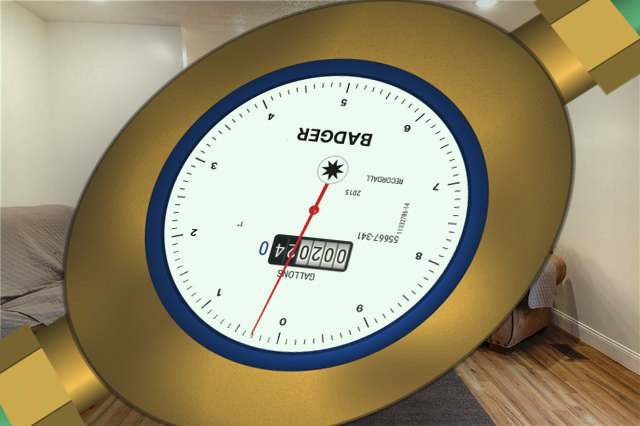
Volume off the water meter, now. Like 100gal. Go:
20240.3gal
